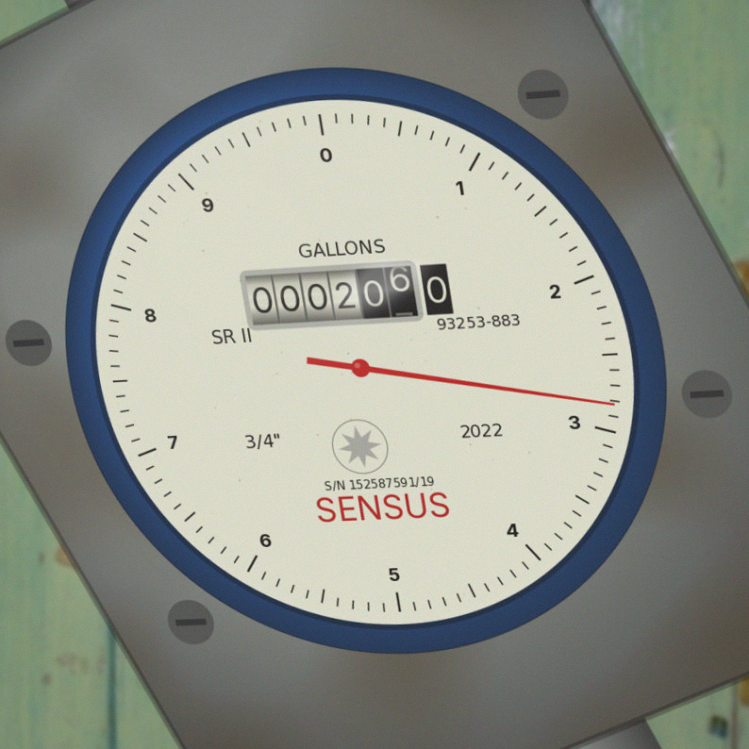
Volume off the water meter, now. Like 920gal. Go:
2062.8gal
